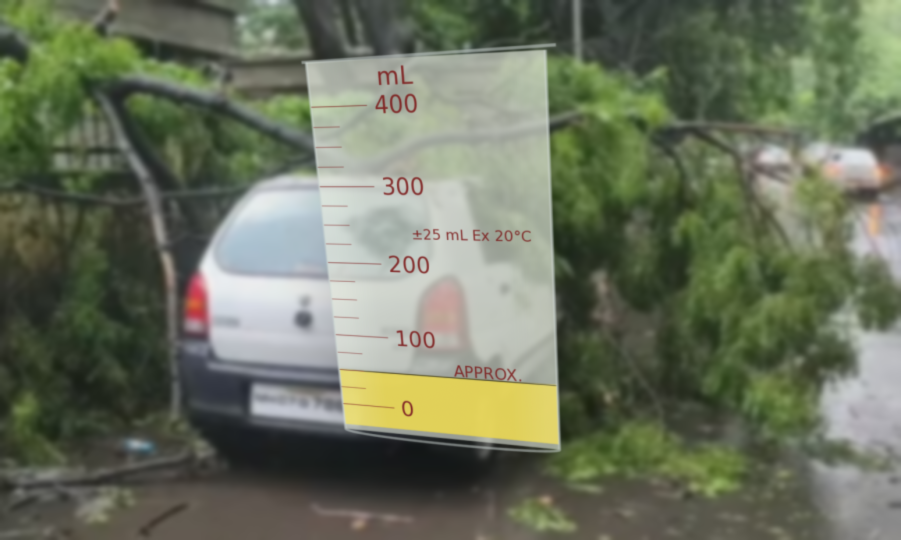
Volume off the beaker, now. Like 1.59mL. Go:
50mL
